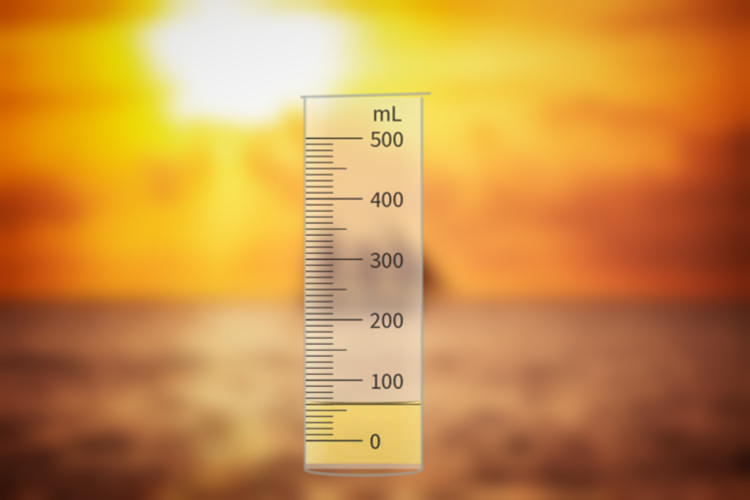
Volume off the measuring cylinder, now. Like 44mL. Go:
60mL
